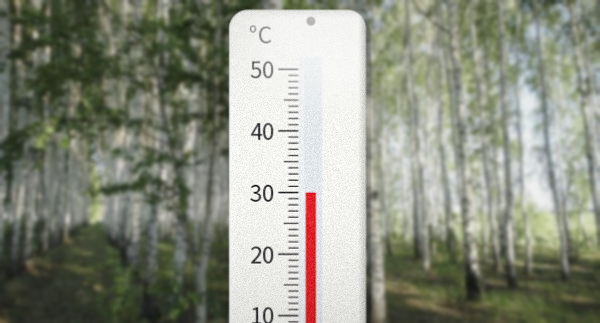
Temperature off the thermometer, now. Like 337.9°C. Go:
30°C
